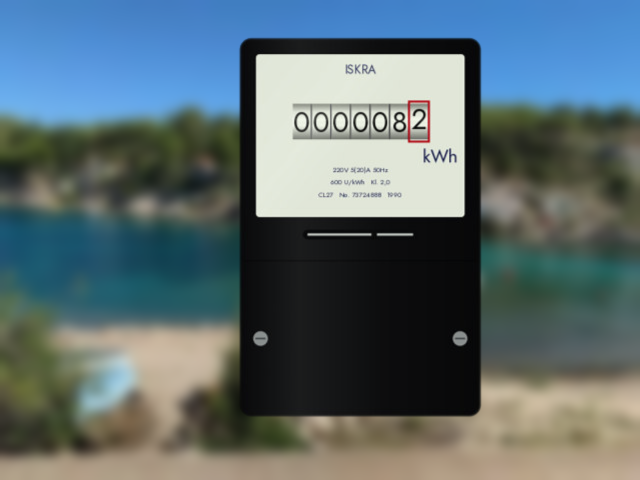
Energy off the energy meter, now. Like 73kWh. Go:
8.2kWh
